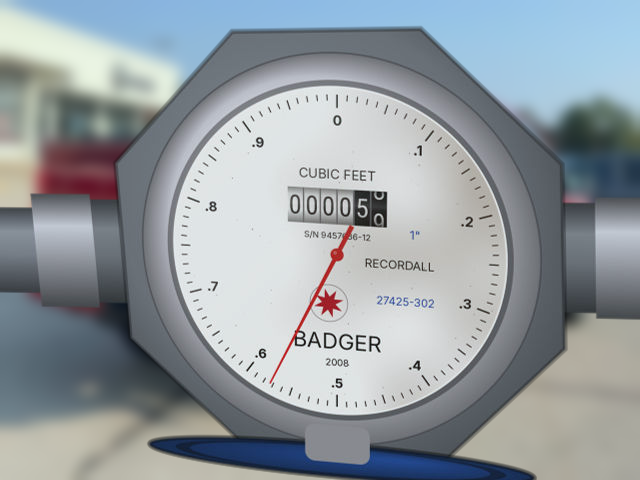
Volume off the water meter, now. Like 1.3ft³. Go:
58.57ft³
